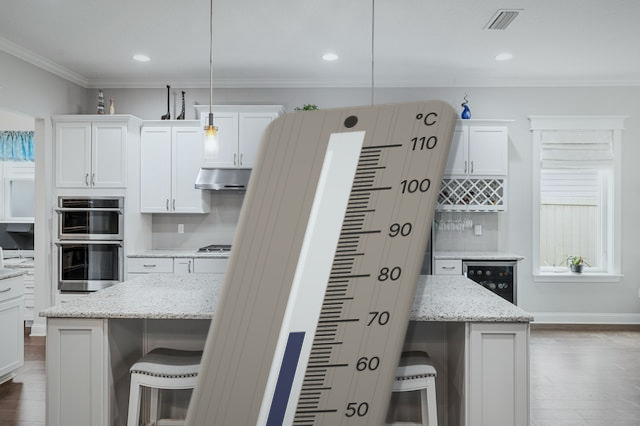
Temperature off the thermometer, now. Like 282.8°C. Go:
68°C
